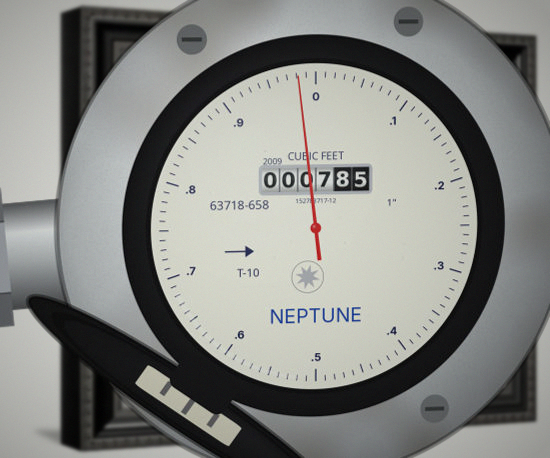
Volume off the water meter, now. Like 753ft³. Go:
784.98ft³
